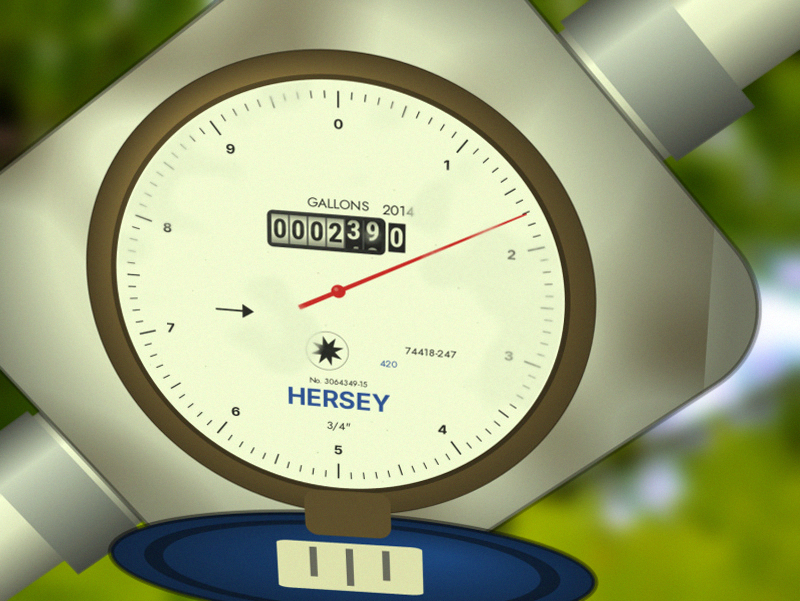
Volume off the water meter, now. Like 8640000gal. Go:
2391.7gal
